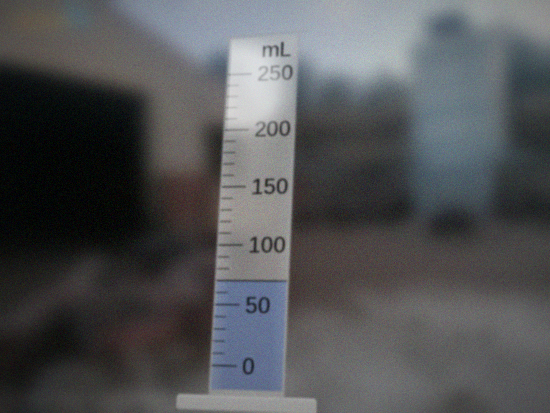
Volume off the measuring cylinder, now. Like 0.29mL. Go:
70mL
